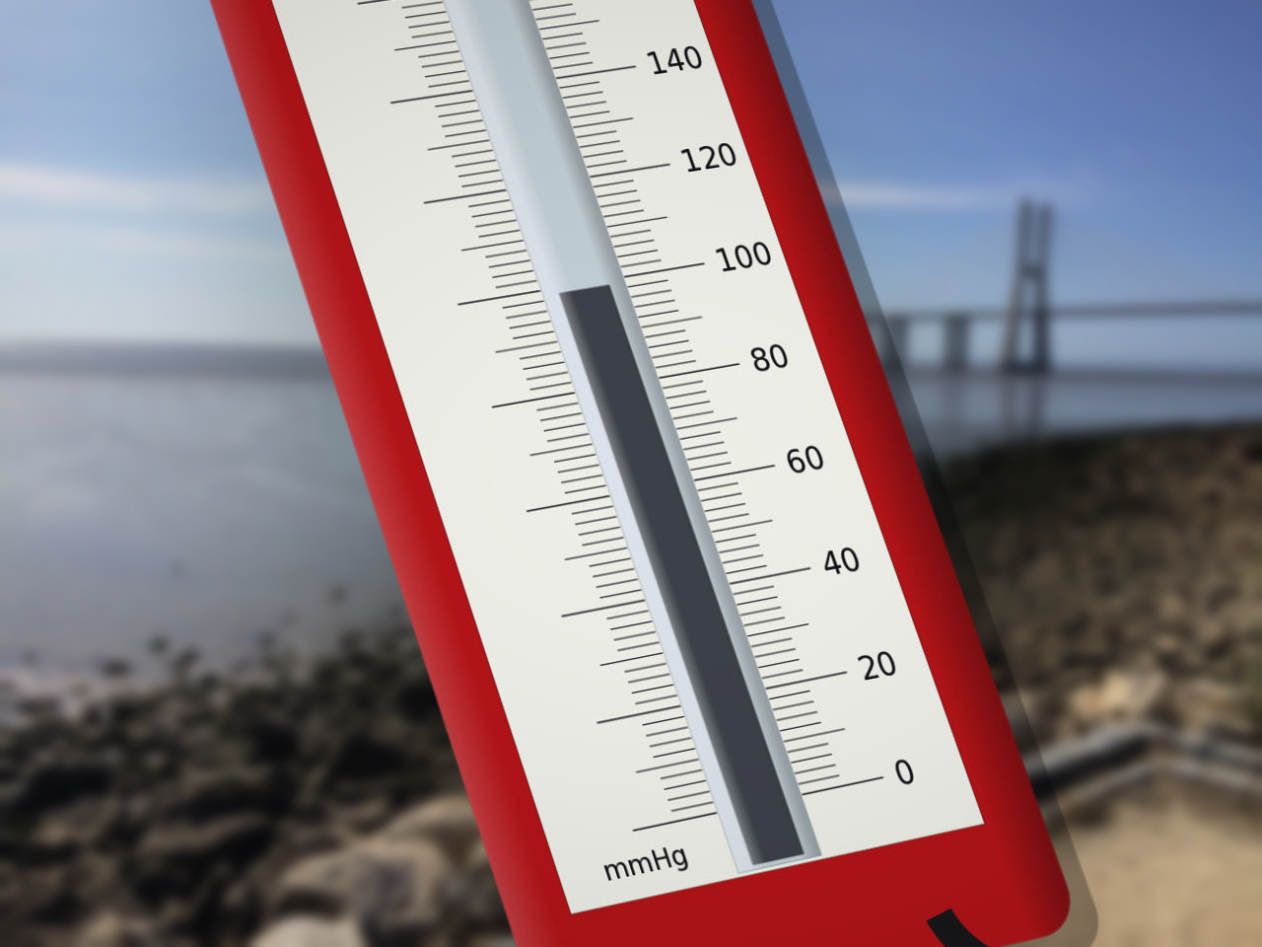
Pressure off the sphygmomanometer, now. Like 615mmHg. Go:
99mmHg
